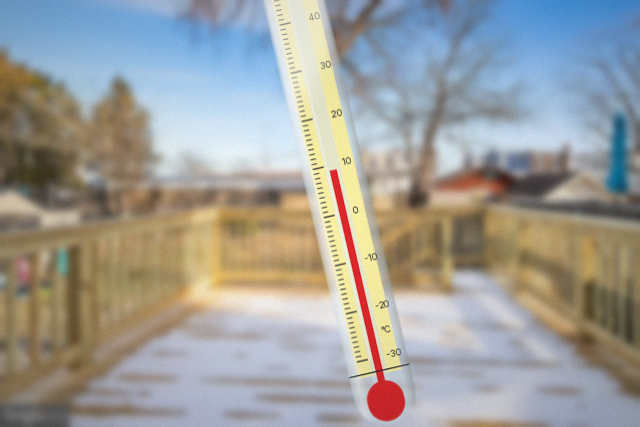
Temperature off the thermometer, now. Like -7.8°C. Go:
9°C
